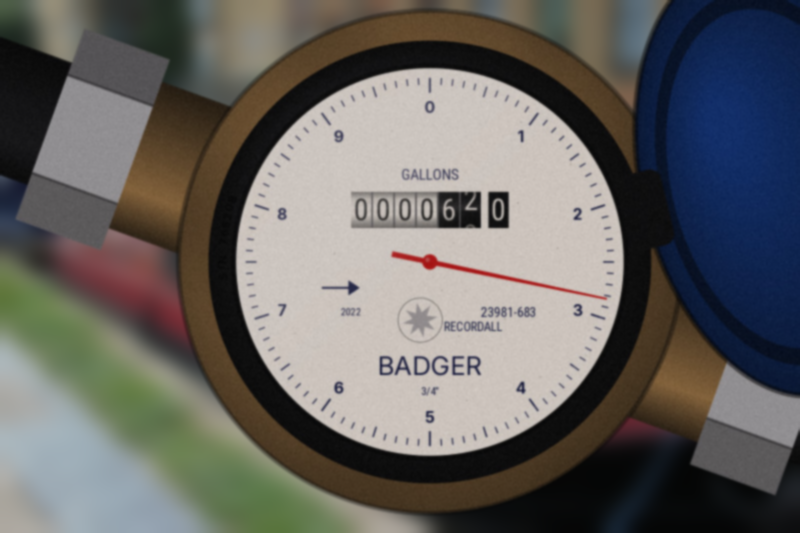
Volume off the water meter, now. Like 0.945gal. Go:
622.8gal
